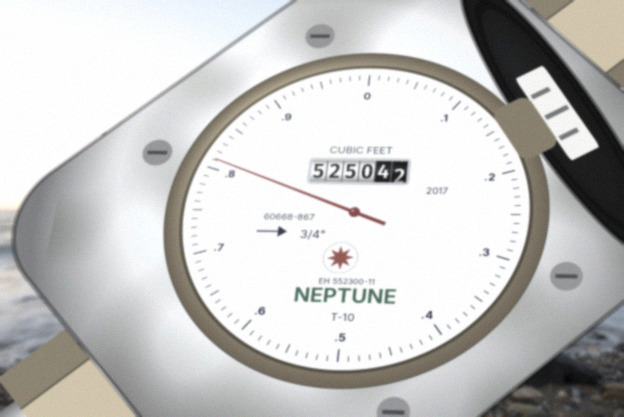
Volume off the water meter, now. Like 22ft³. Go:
525041.81ft³
